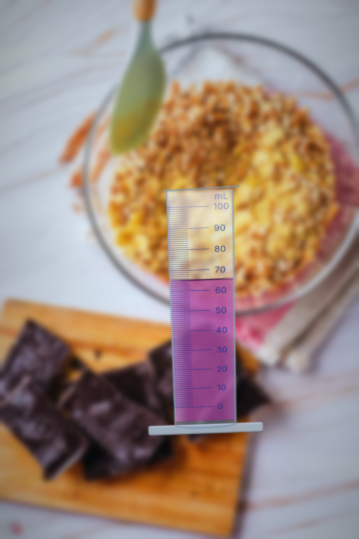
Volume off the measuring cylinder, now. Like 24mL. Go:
65mL
